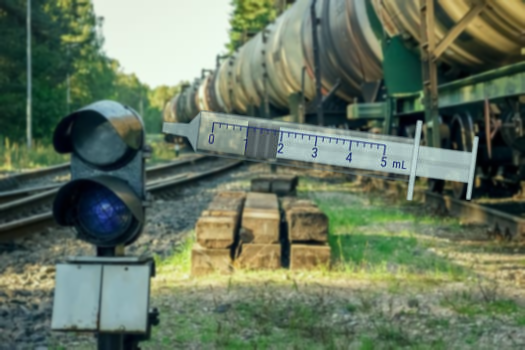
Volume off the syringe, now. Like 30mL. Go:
1mL
